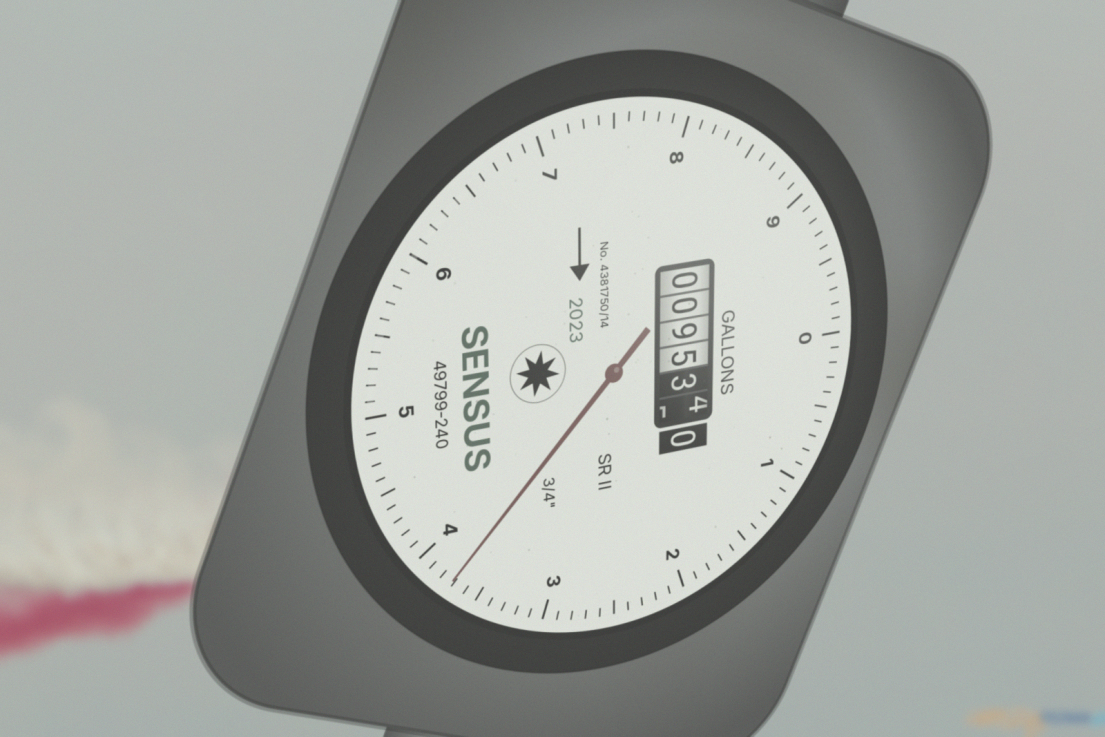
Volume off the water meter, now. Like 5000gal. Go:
95343.7gal
